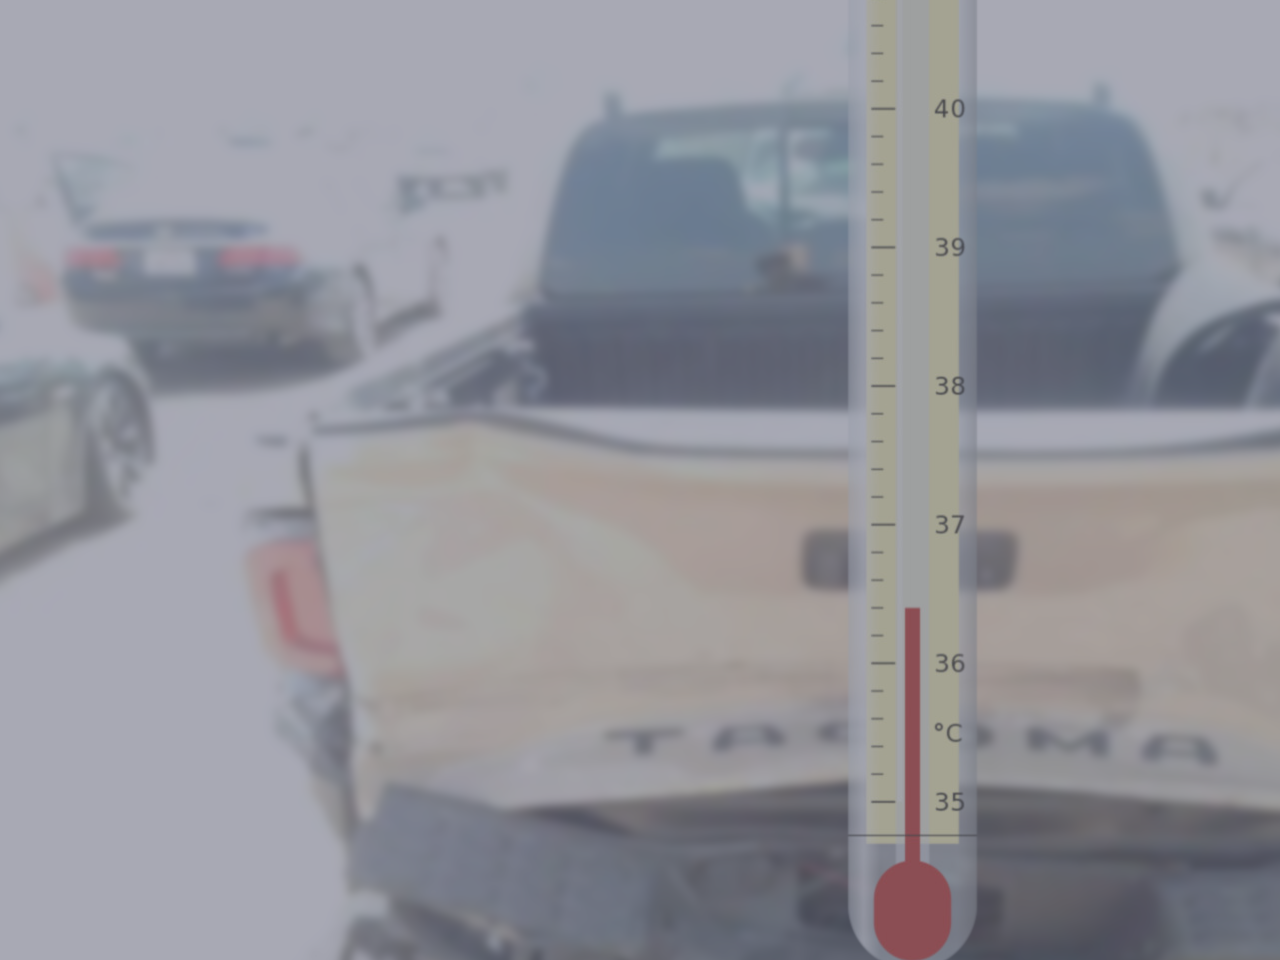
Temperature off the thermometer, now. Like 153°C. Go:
36.4°C
